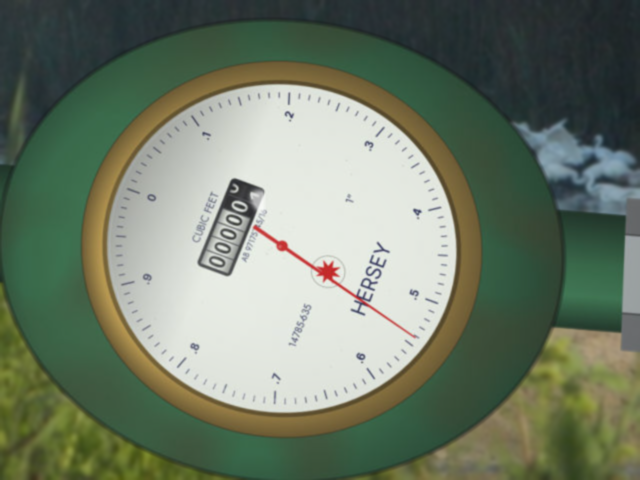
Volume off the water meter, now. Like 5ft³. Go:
0.54ft³
